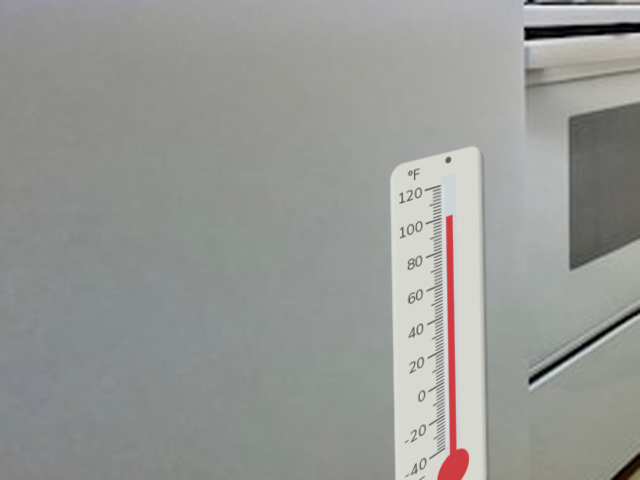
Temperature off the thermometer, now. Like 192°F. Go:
100°F
